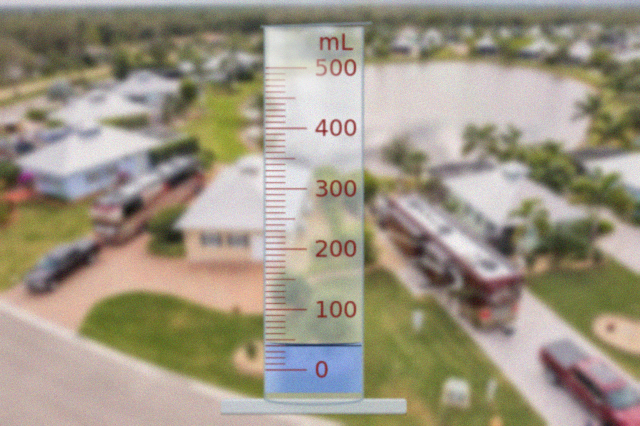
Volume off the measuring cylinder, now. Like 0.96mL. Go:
40mL
